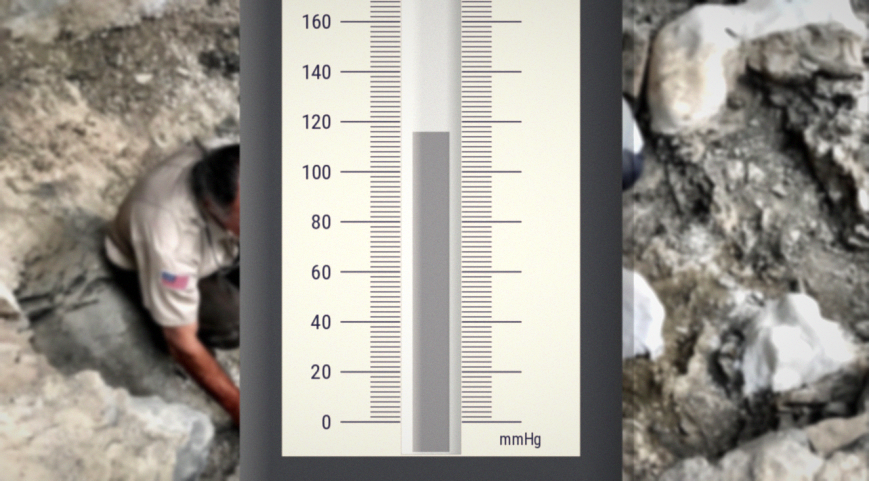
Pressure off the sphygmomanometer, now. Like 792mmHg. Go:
116mmHg
